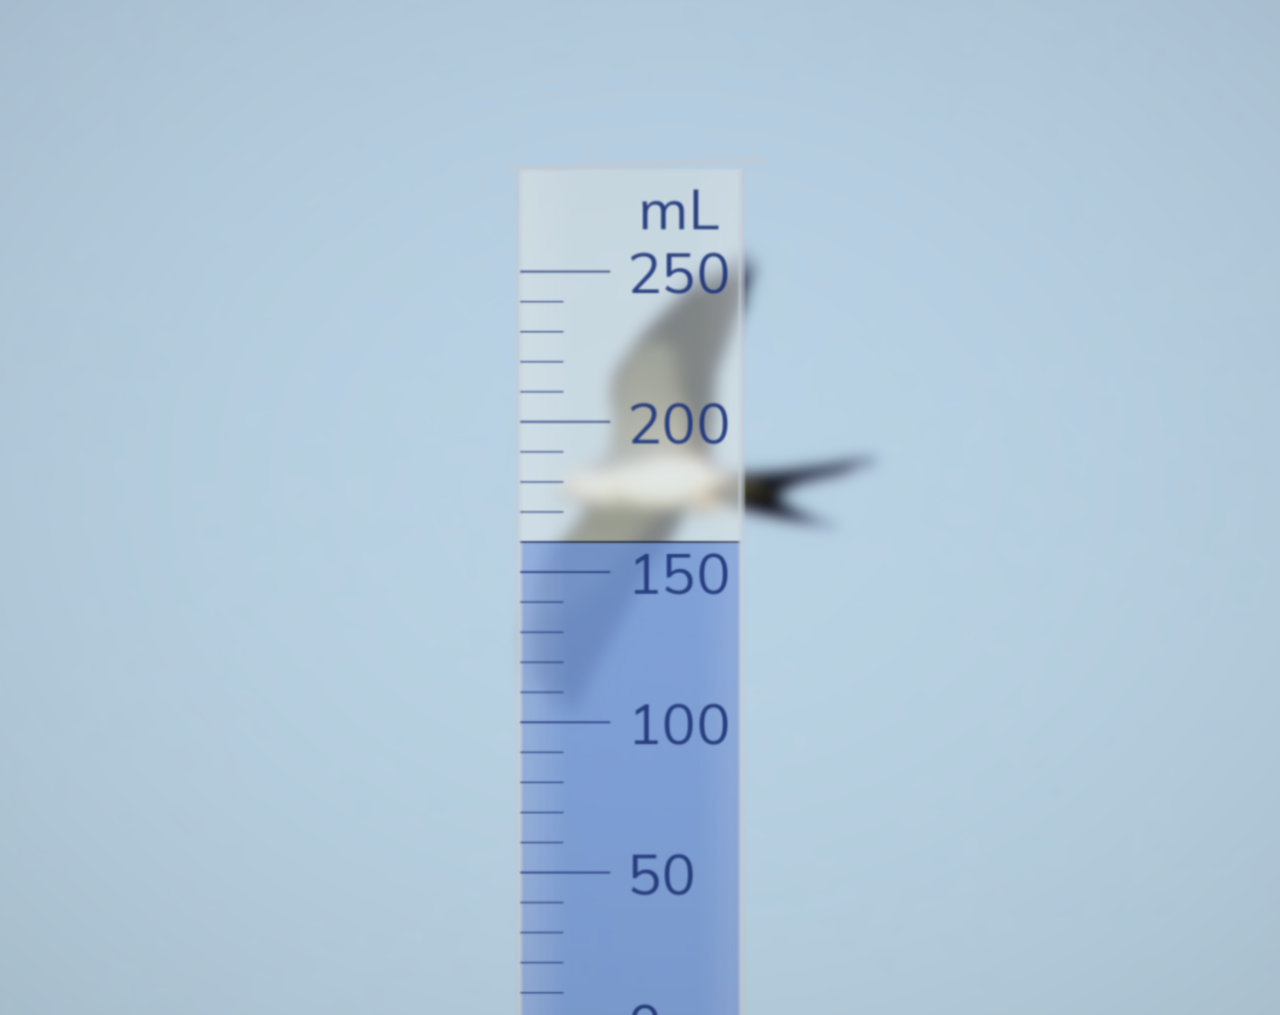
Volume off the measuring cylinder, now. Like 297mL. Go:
160mL
